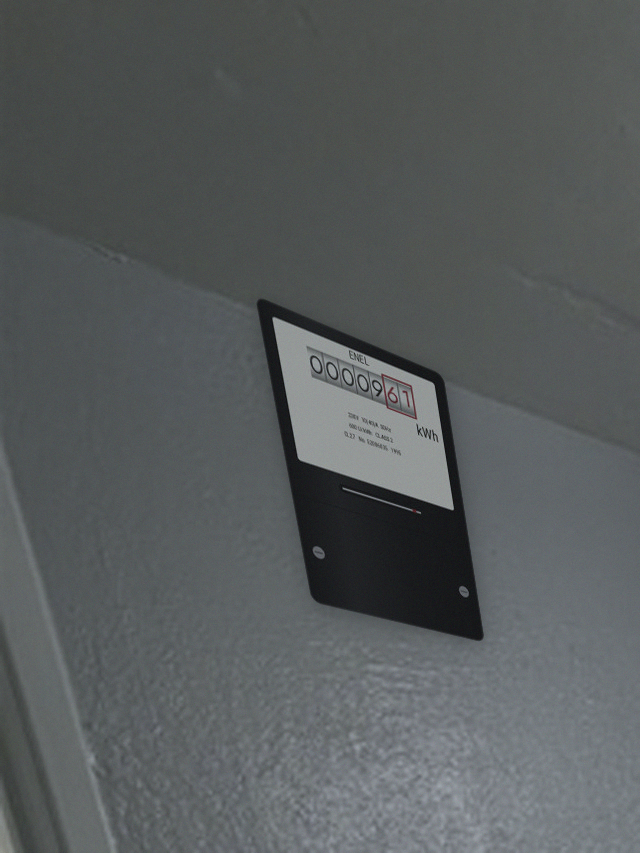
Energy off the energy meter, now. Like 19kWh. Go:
9.61kWh
